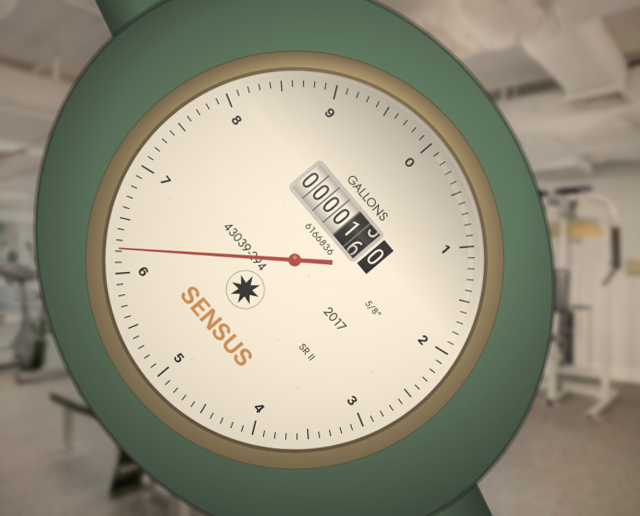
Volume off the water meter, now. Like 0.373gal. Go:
156.2gal
